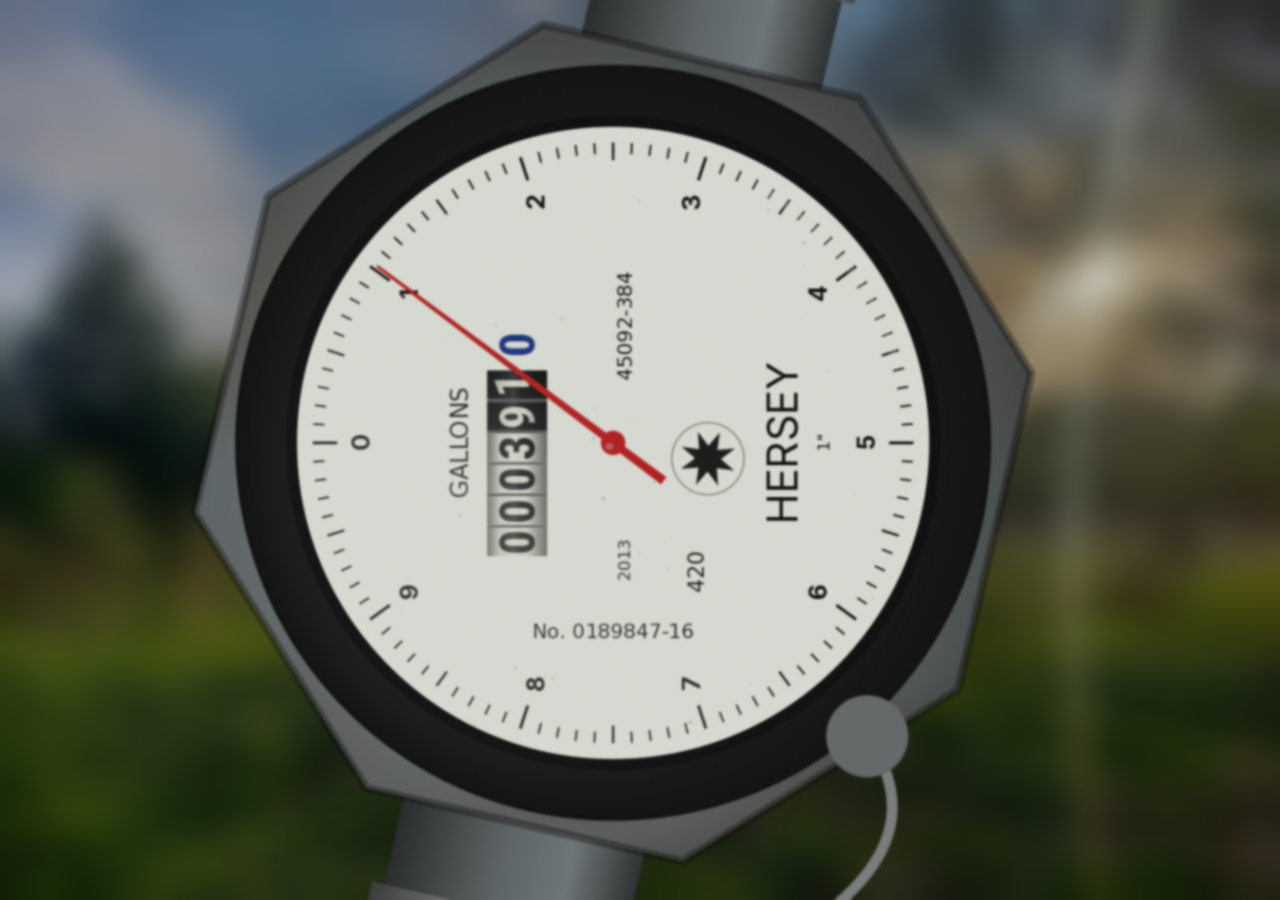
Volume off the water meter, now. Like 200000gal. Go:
3911.0gal
